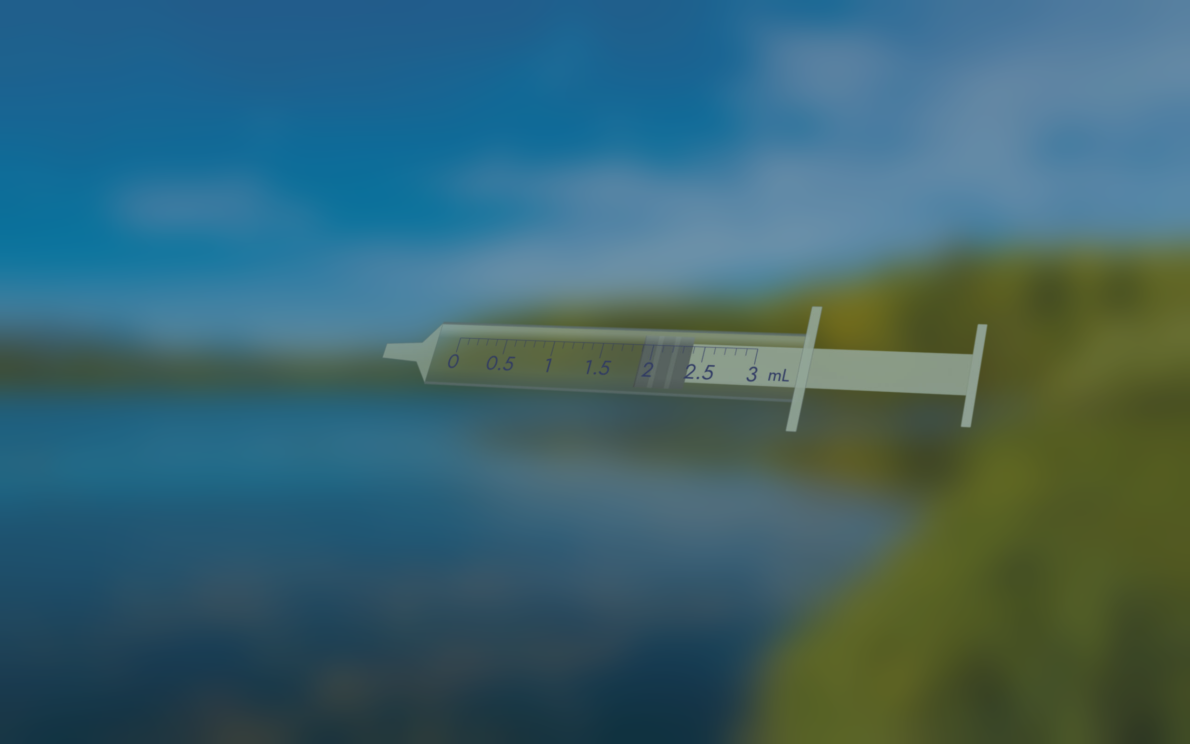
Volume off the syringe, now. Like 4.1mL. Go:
1.9mL
